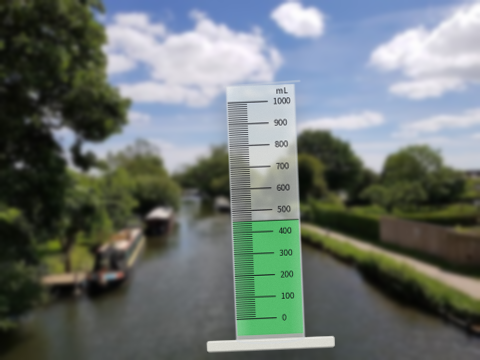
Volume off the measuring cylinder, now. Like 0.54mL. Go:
450mL
